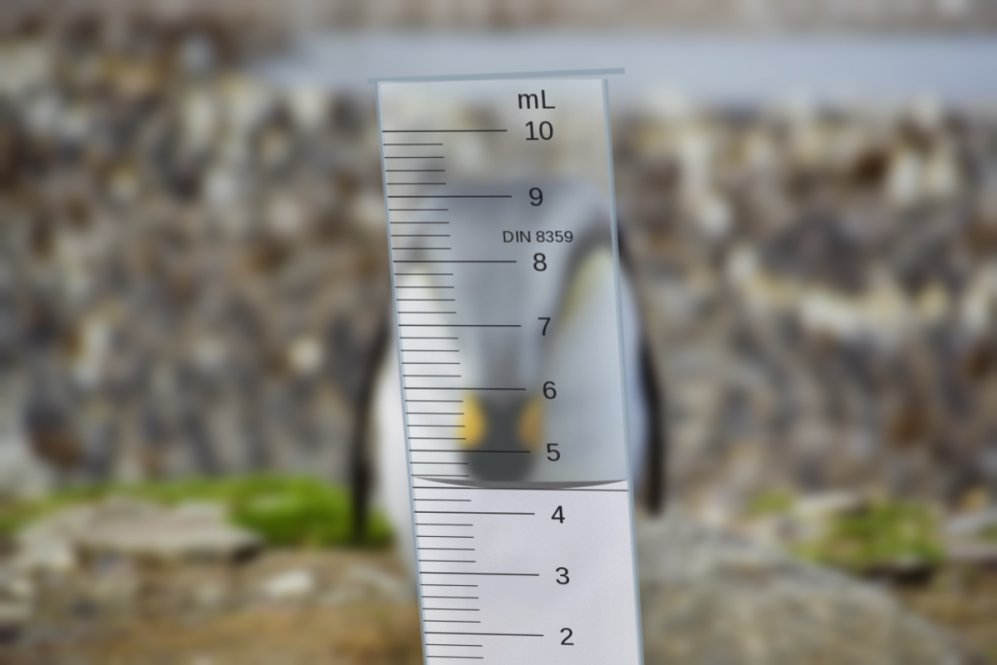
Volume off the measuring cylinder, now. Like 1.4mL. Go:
4.4mL
